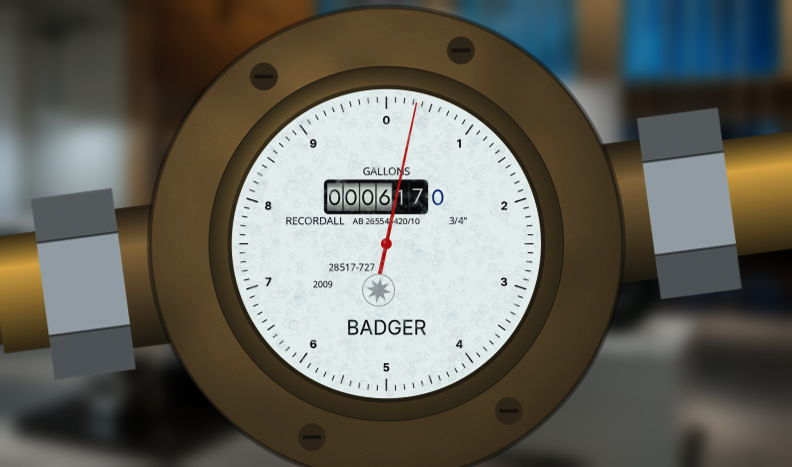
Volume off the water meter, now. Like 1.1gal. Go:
6170.3gal
